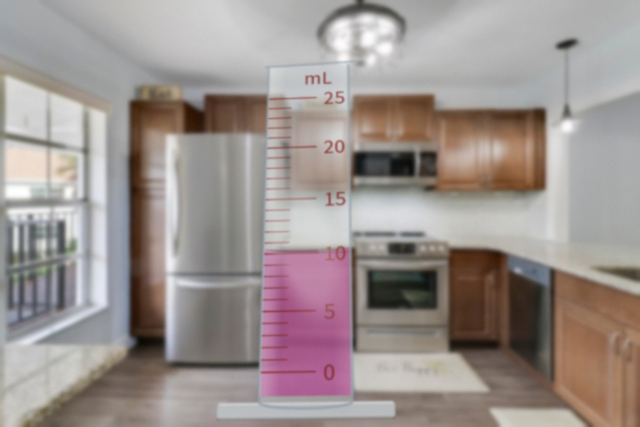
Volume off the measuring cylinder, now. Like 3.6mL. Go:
10mL
